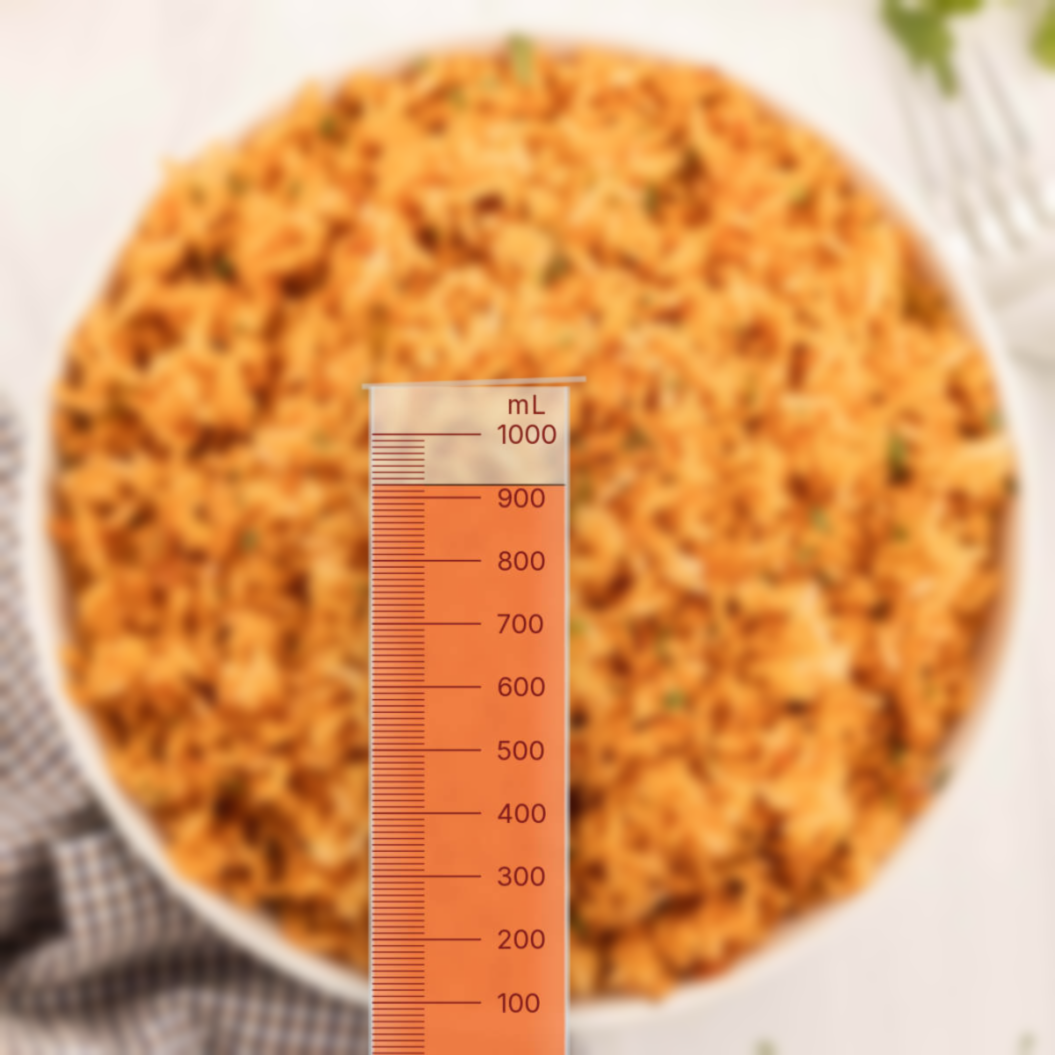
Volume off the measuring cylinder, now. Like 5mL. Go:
920mL
